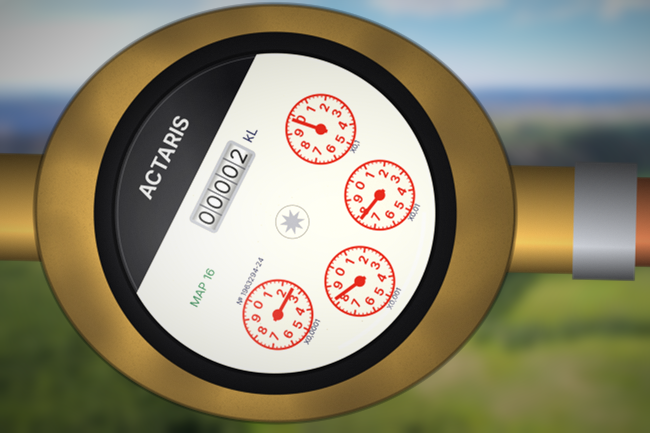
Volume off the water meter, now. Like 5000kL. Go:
1.9782kL
